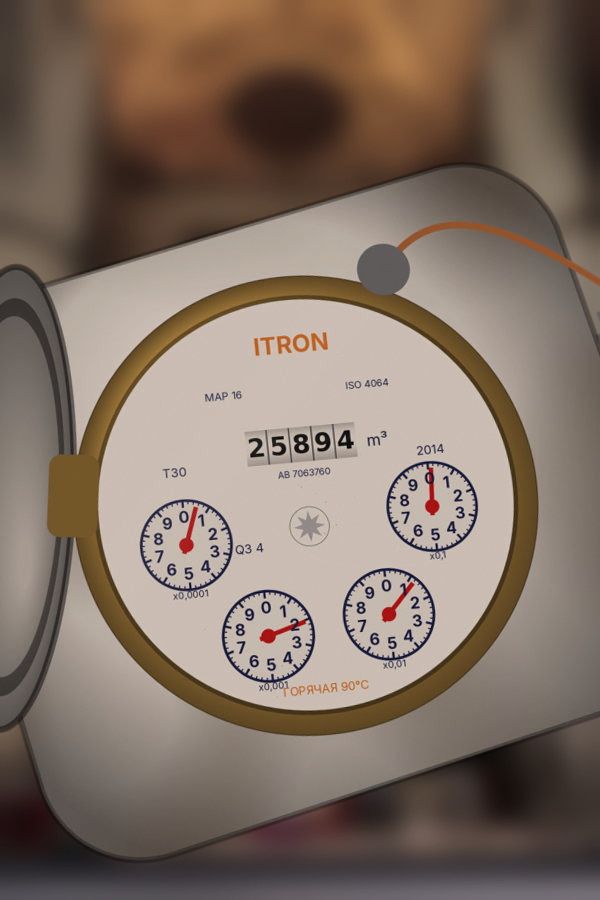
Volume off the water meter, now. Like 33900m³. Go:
25894.0120m³
